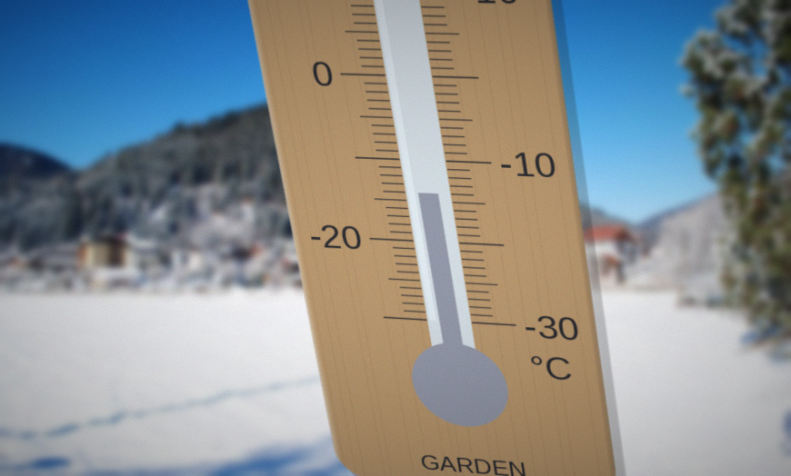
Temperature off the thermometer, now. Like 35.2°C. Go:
-14°C
